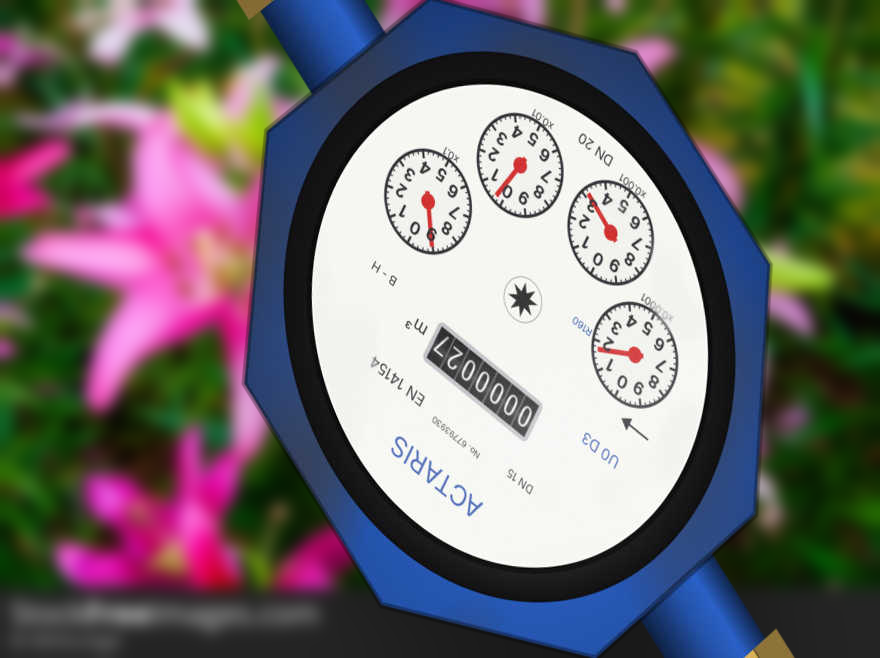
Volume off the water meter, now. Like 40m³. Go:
26.9031m³
